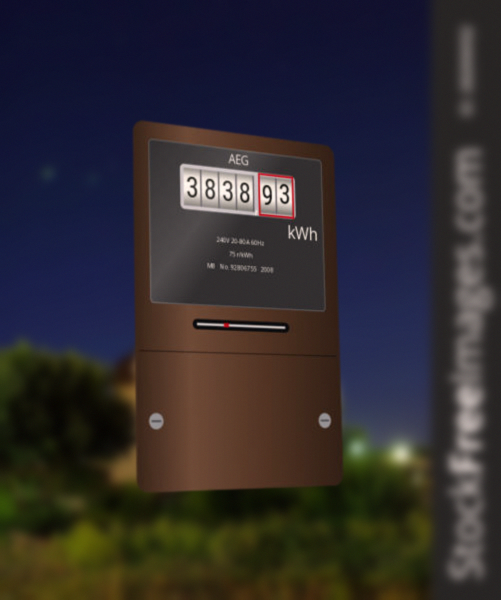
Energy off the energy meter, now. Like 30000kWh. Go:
3838.93kWh
